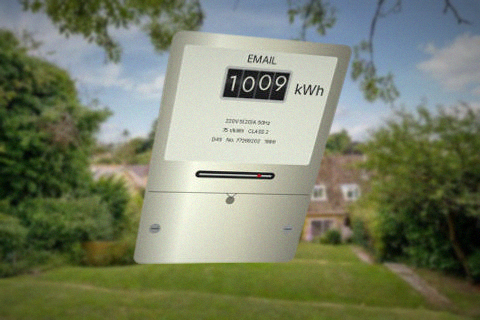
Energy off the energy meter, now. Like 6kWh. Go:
1009kWh
